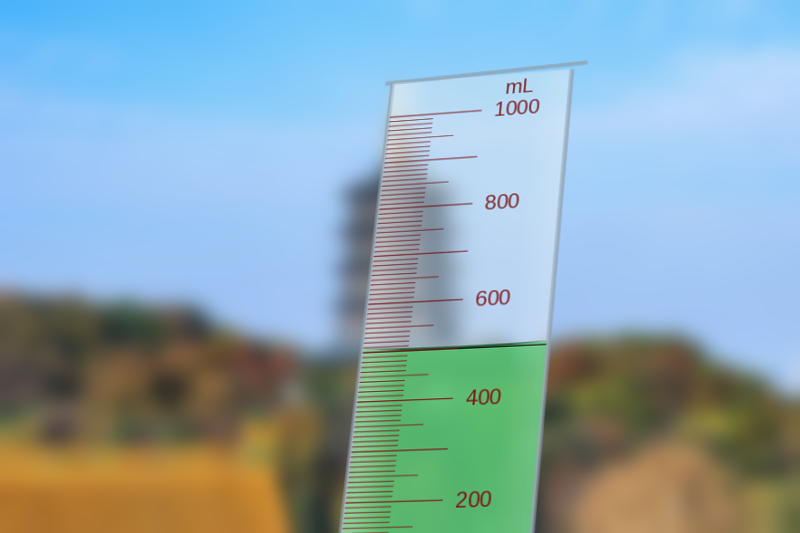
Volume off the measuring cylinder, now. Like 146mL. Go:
500mL
